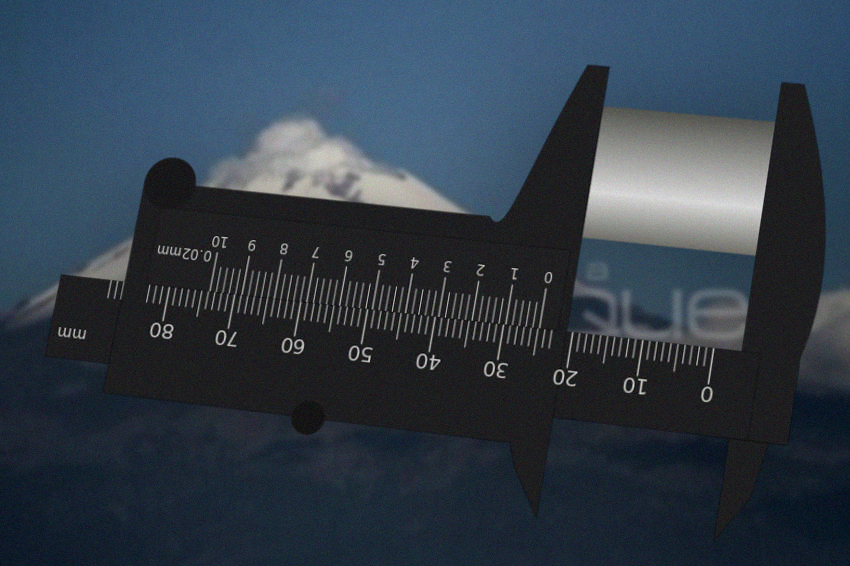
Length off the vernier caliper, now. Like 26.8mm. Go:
24.8mm
